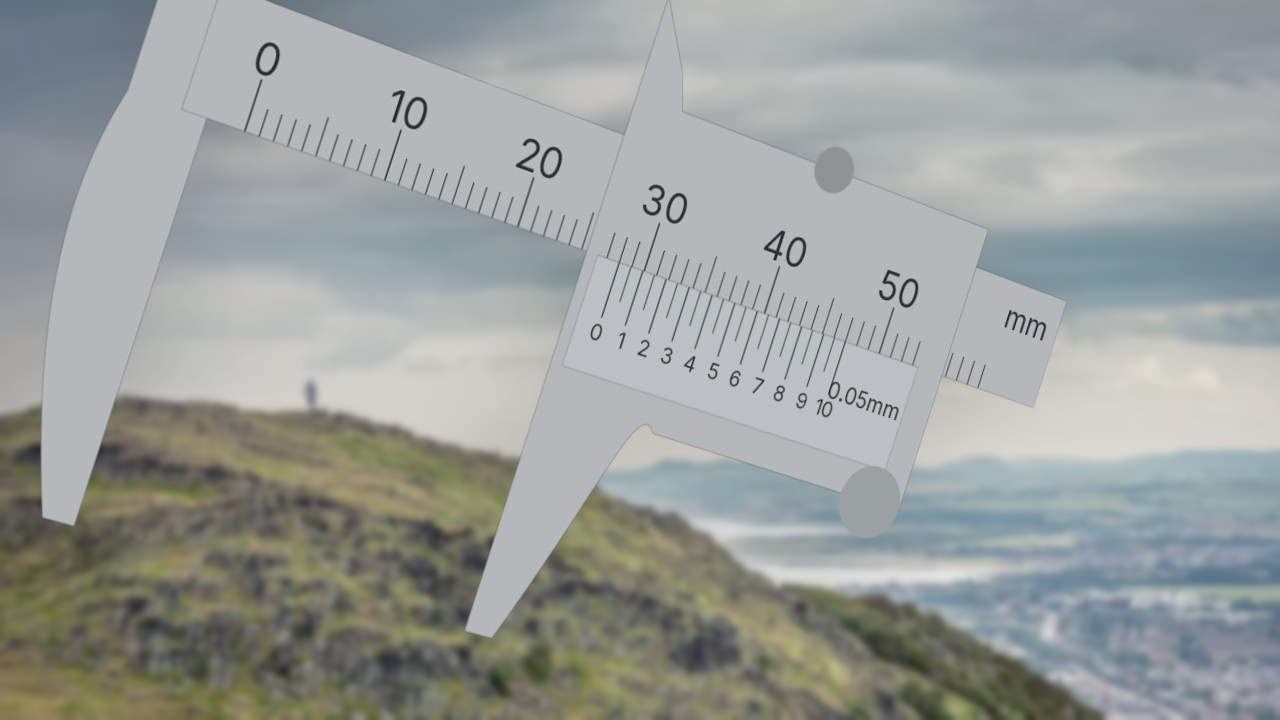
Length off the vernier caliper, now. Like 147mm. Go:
28.0mm
